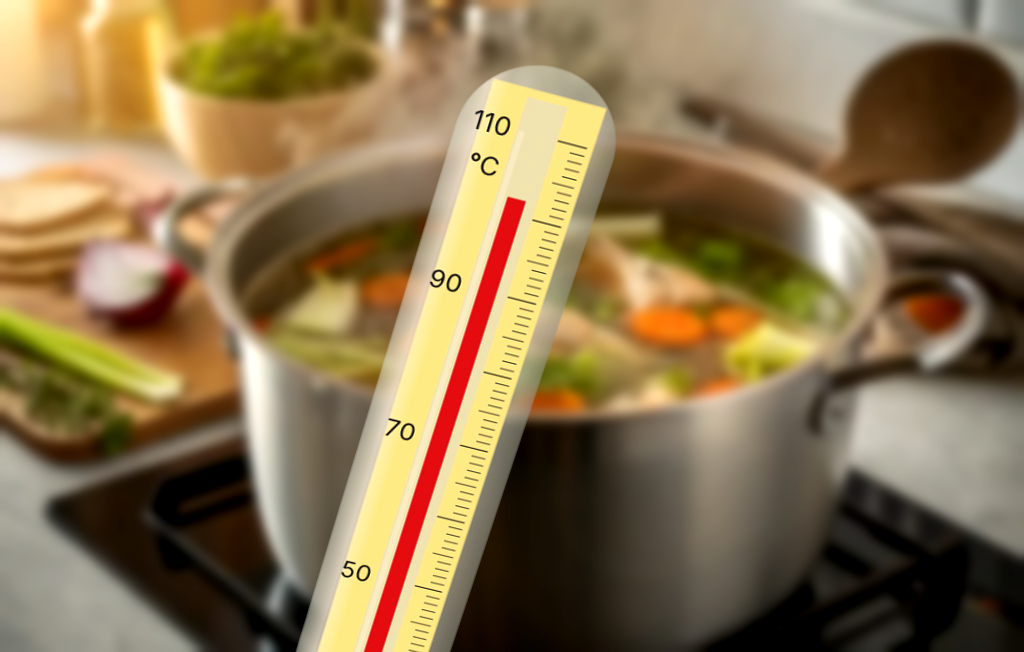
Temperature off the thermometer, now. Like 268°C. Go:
102°C
